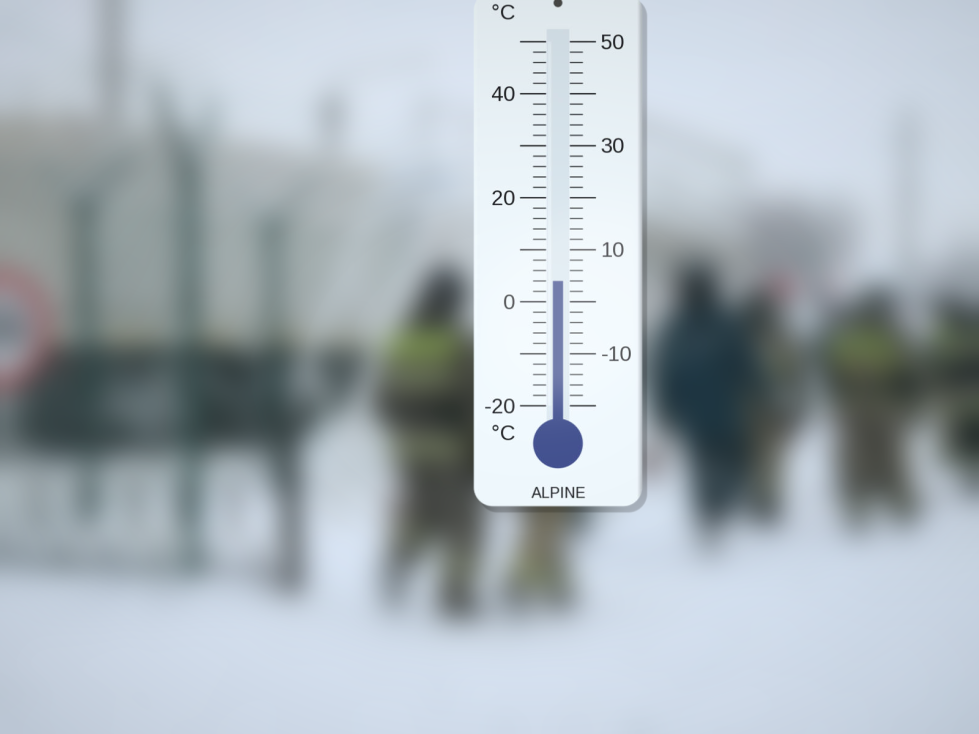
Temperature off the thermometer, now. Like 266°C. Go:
4°C
